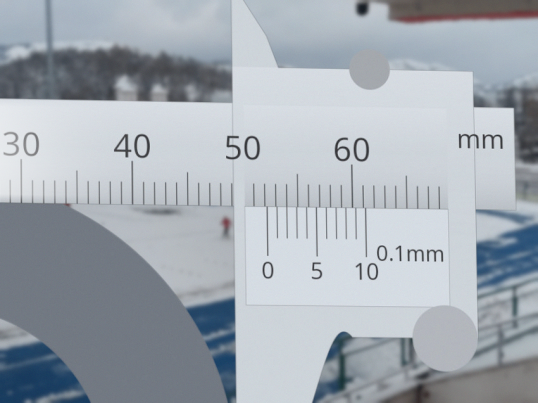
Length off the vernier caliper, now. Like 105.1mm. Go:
52.2mm
